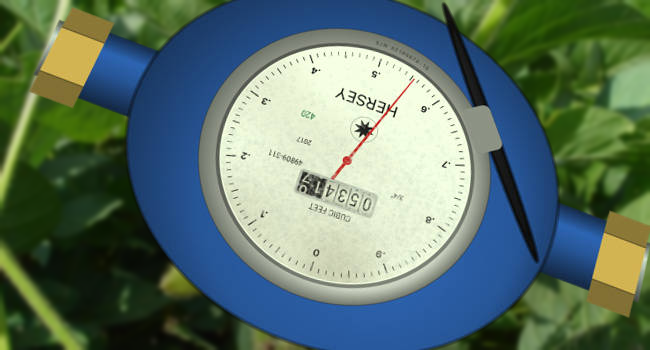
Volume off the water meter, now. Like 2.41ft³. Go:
53416.55ft³
